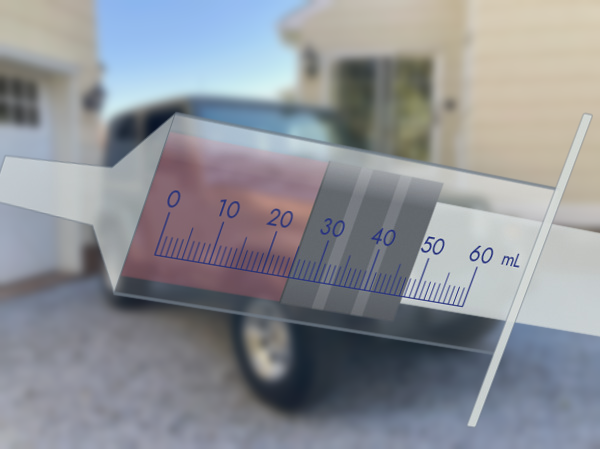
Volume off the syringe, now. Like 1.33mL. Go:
25mL
